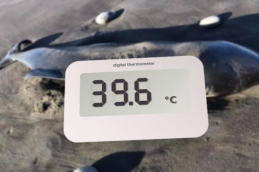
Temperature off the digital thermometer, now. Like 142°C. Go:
39.6°C
